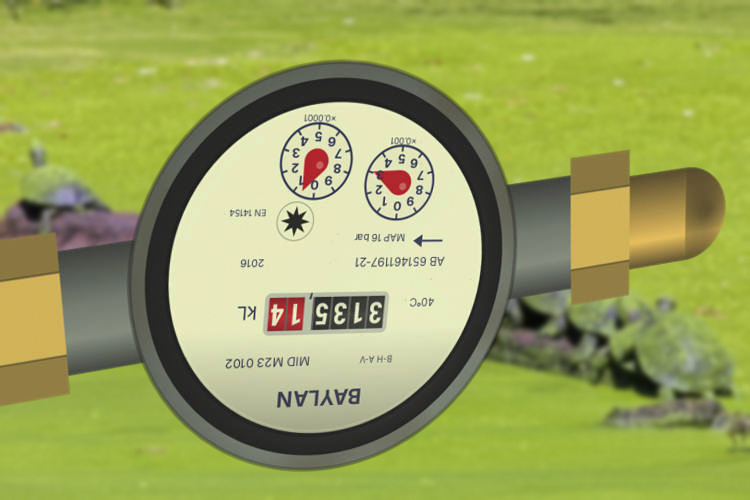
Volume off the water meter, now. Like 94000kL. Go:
3135.1430kL
